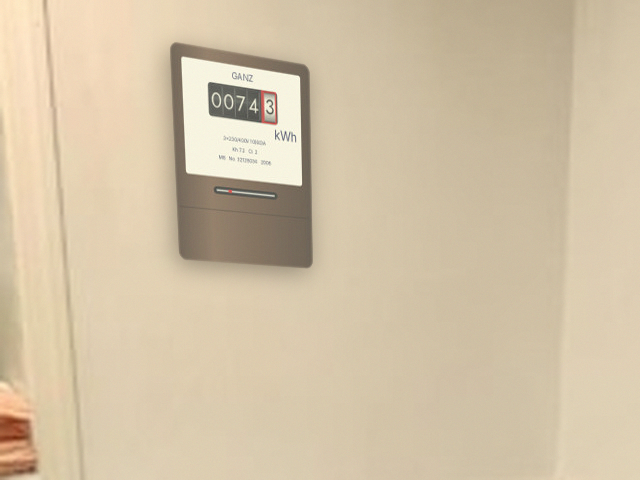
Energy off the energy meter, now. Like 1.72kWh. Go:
74.3kWh
